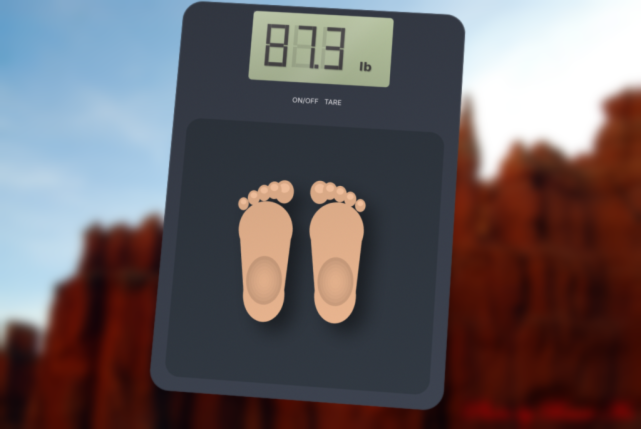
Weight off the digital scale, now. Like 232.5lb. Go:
87.3lb
